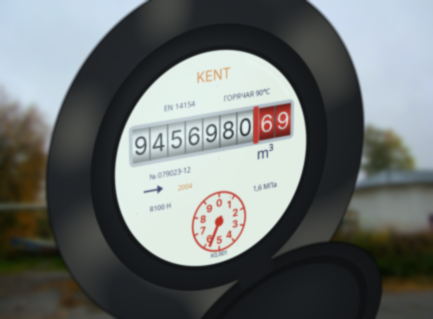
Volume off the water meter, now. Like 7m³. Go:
9456980.695m³
